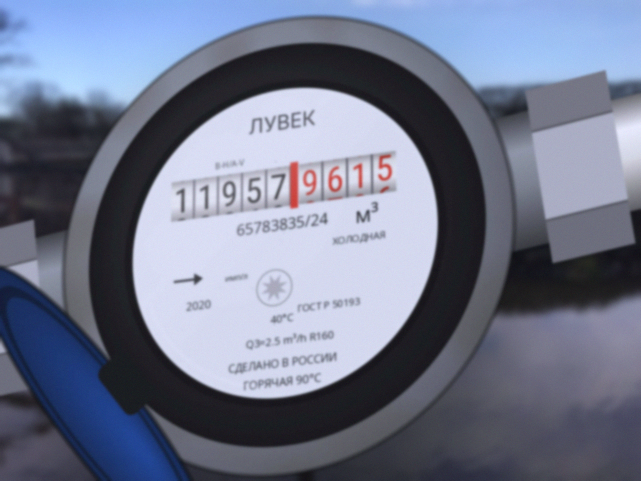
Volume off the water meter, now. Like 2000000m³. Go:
11957.9615m³
